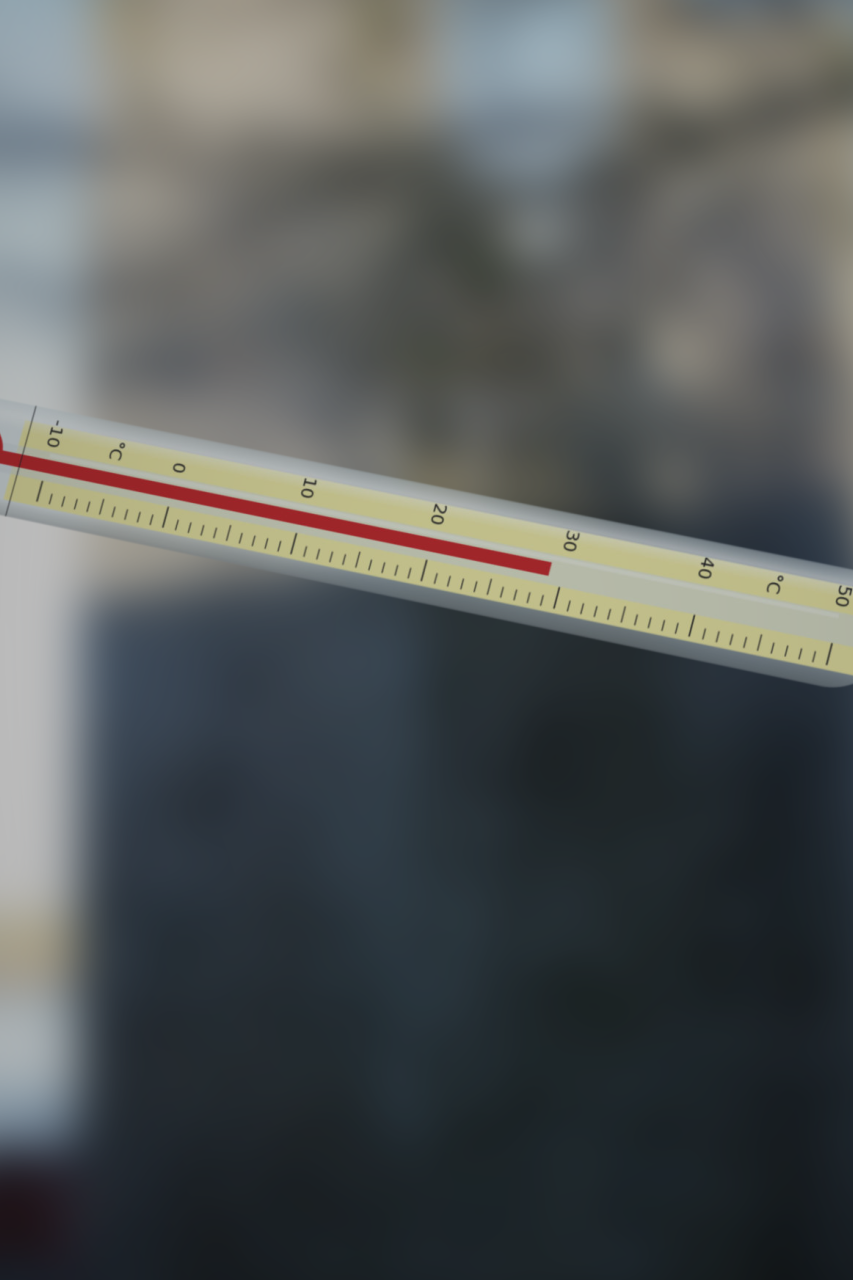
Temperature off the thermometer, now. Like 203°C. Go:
29°C
